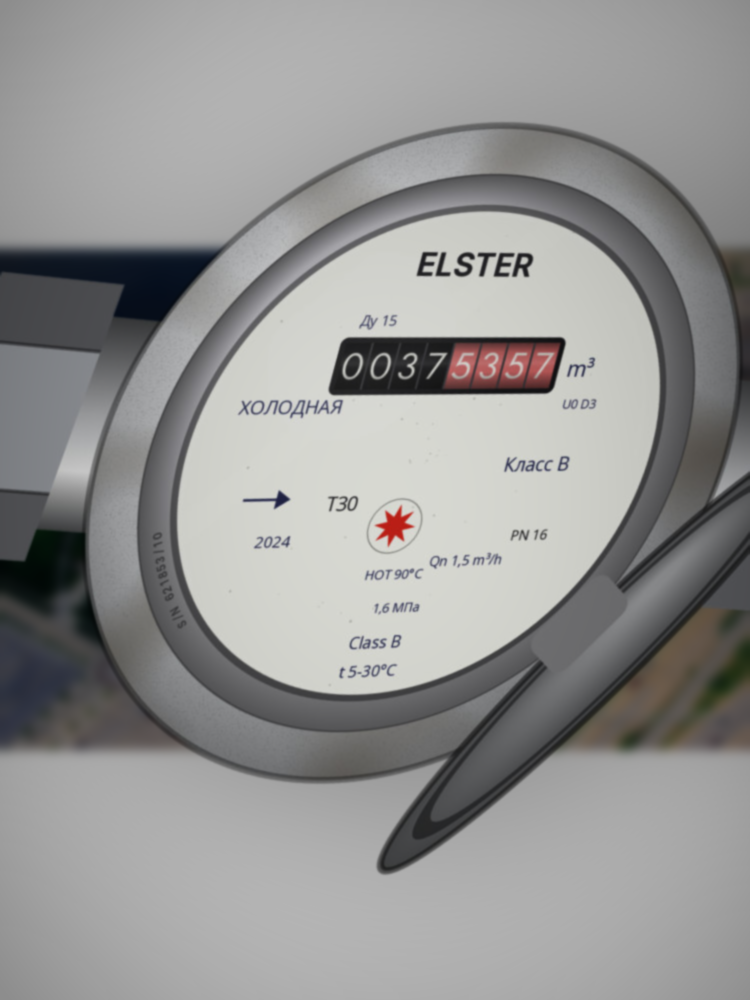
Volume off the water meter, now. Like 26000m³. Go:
37.5357m³
